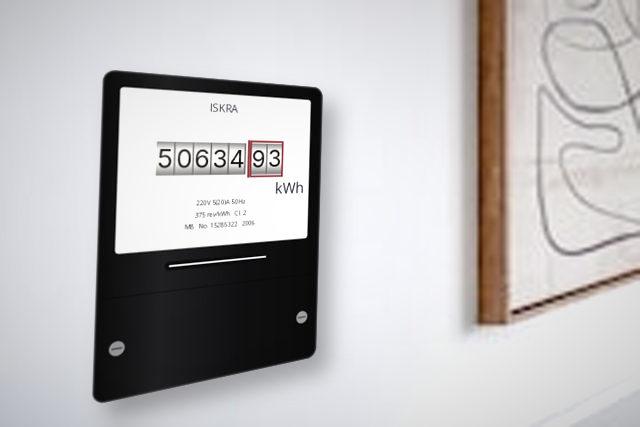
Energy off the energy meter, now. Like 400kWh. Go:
50634.93kWh
